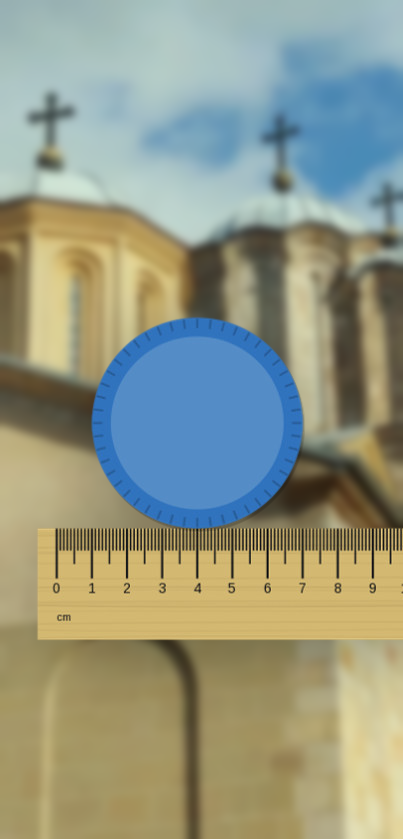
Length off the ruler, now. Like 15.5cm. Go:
6cm
